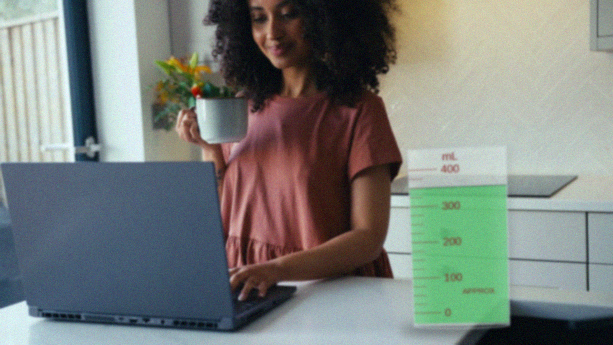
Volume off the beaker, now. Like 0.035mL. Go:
350mL
